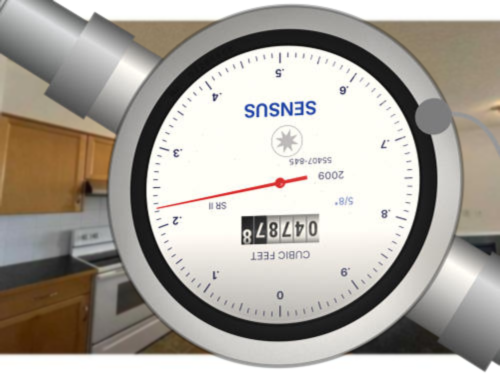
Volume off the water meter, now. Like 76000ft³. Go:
47878.22ft³
